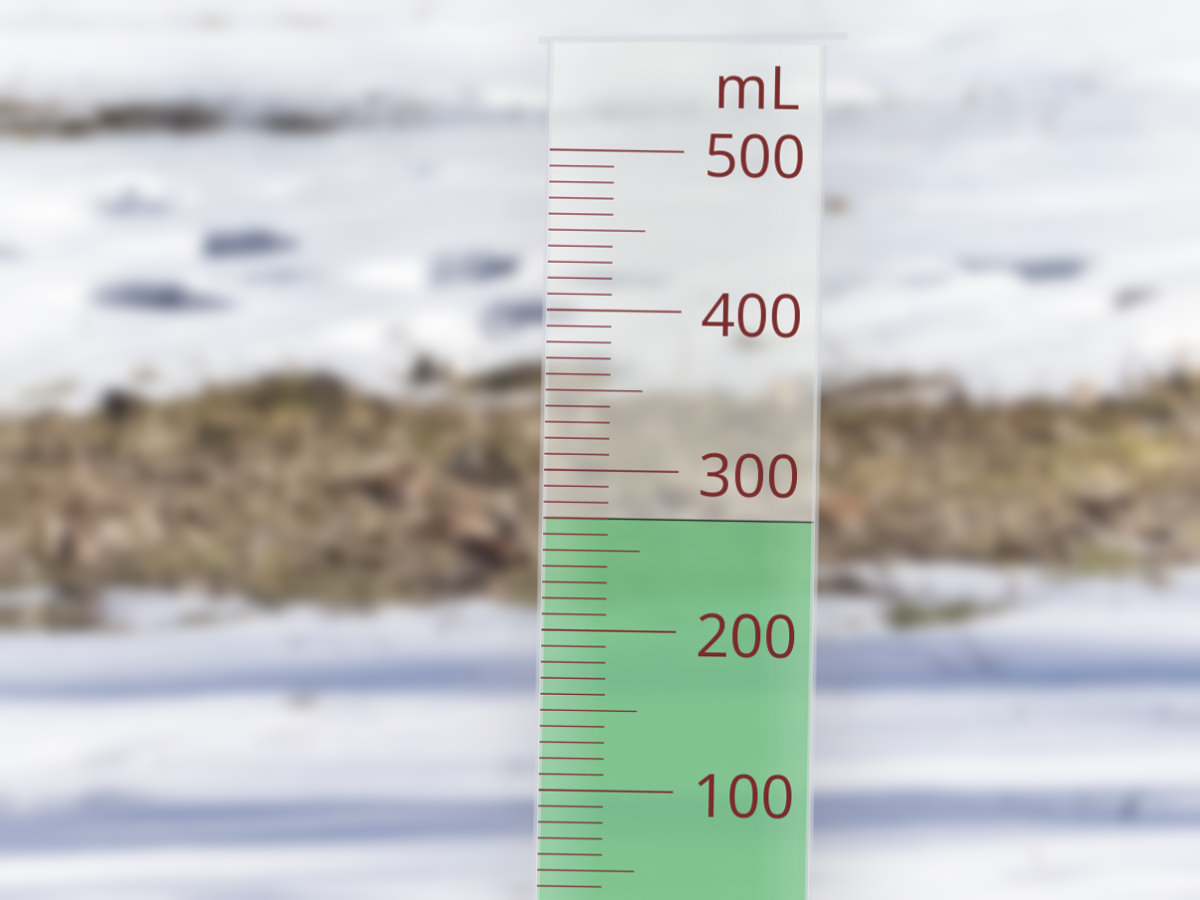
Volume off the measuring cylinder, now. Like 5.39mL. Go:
270mL
